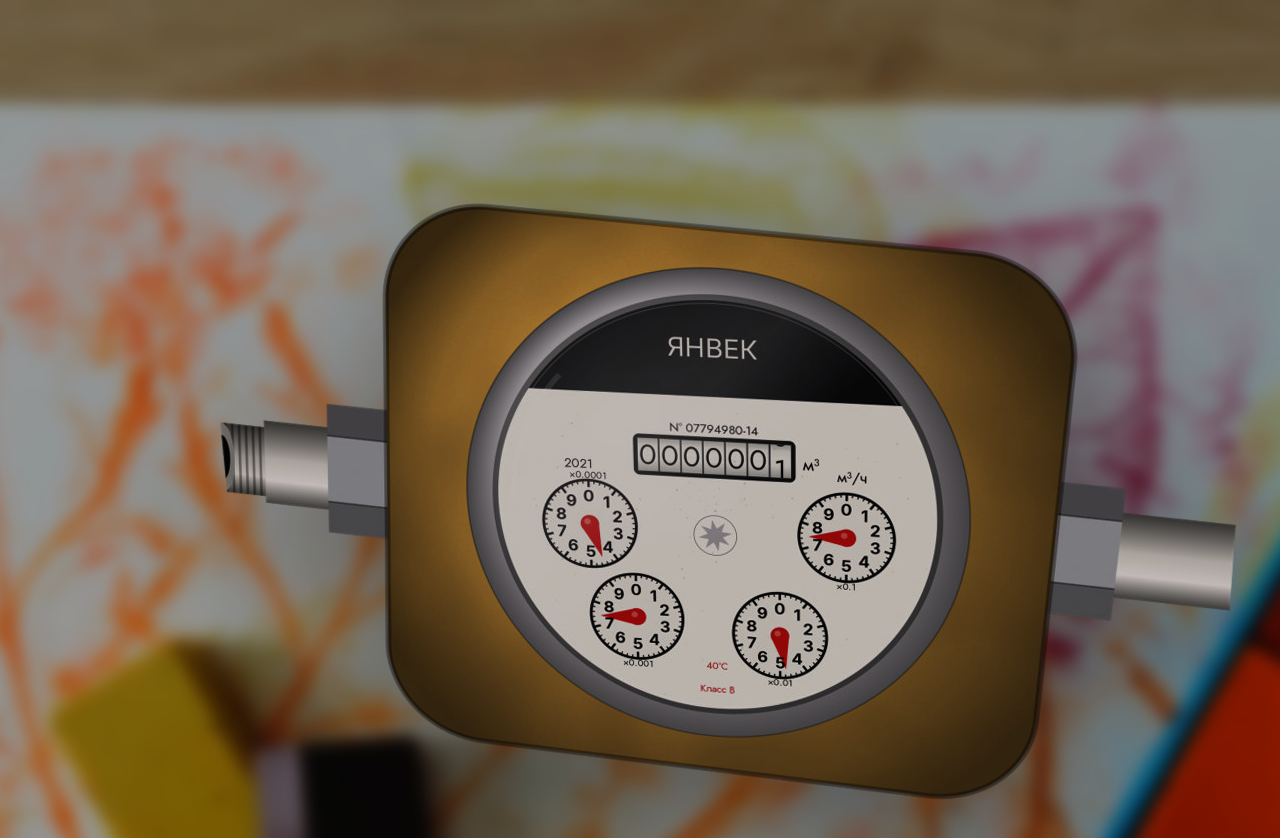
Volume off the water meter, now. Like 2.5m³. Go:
0.7474m³
